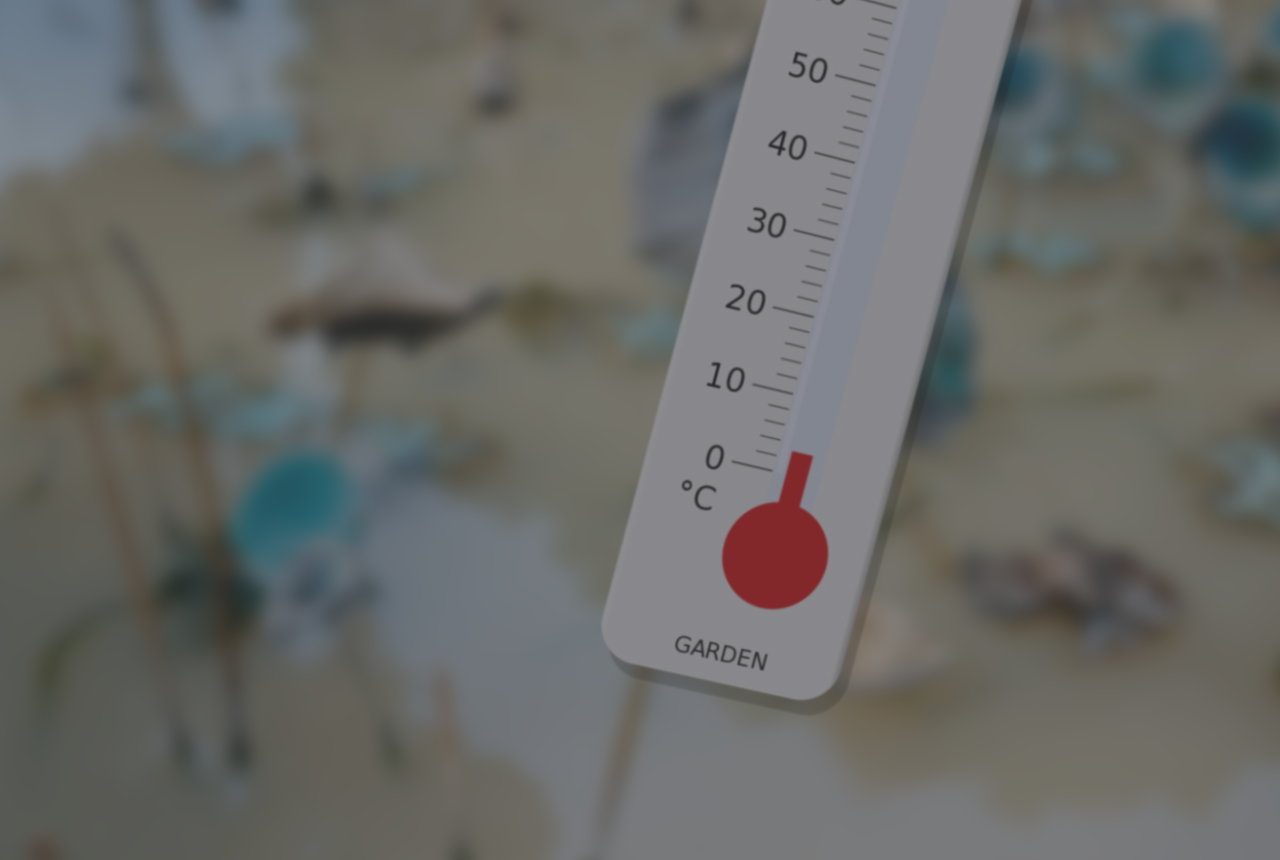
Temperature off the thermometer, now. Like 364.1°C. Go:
3°C
